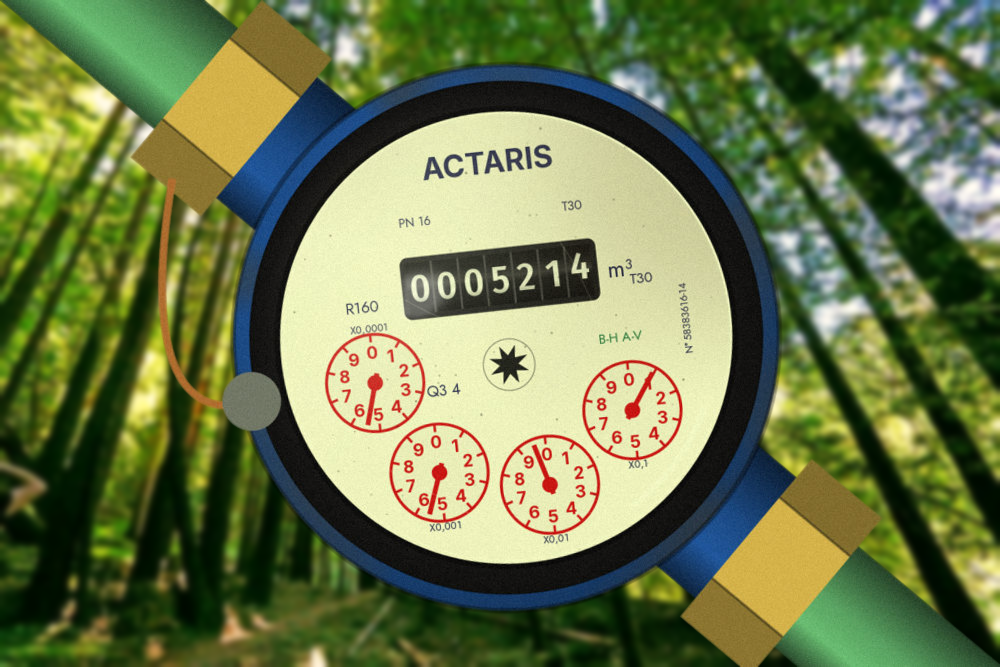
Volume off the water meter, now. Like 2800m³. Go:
5214.0955m³
